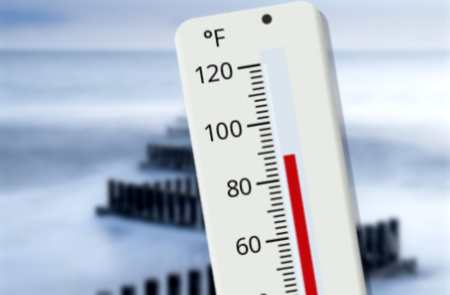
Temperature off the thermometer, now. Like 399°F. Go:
88°F
